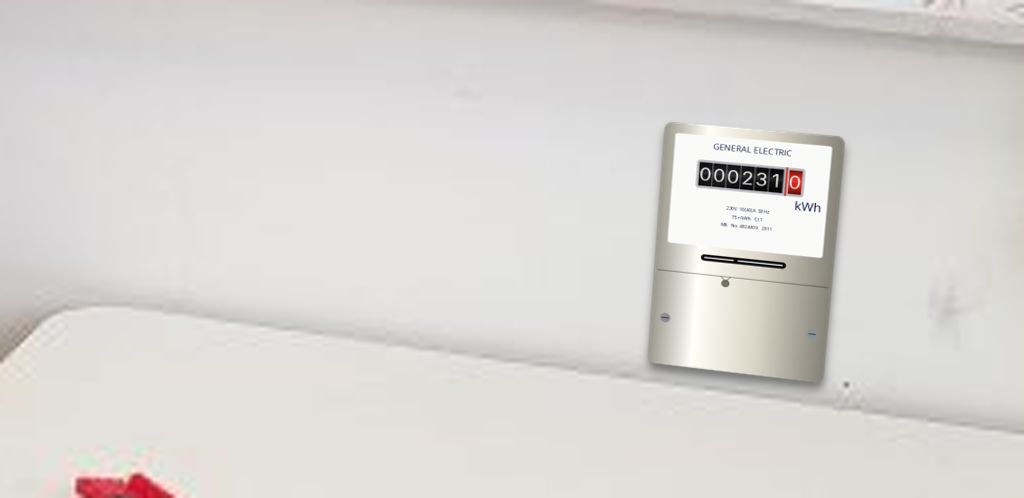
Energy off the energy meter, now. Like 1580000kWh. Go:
231.0kWh
